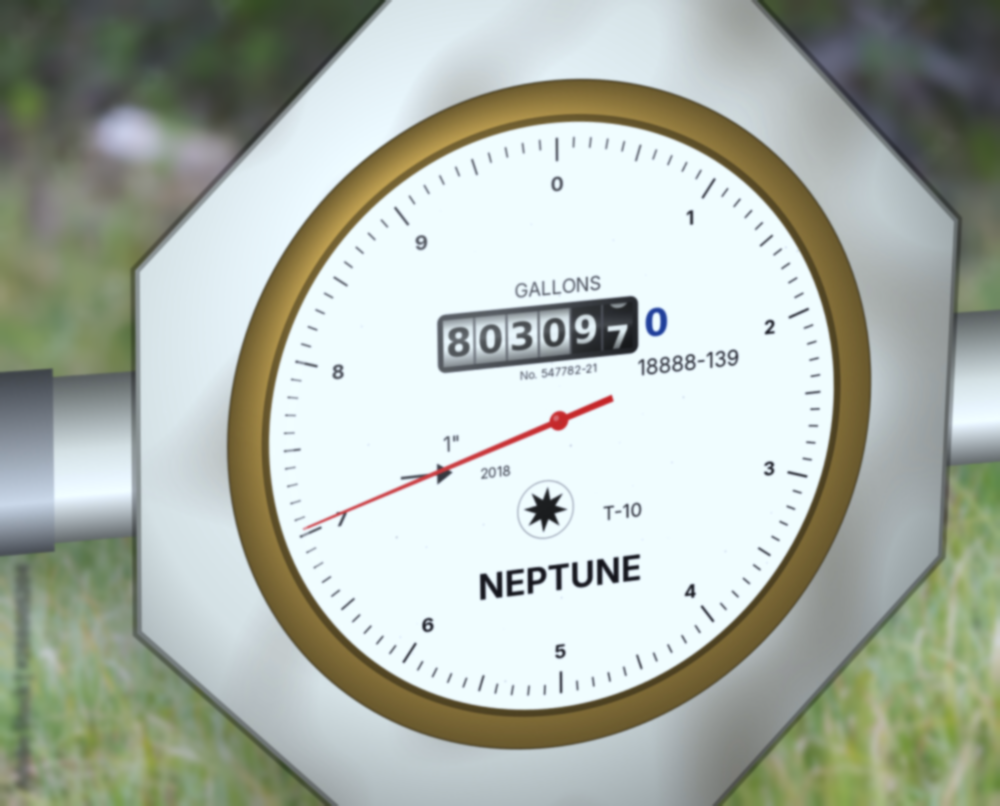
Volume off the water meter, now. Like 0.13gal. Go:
8030967.0gal
